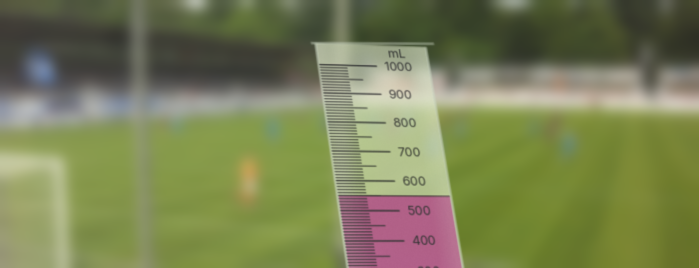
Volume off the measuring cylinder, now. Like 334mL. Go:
550mL
